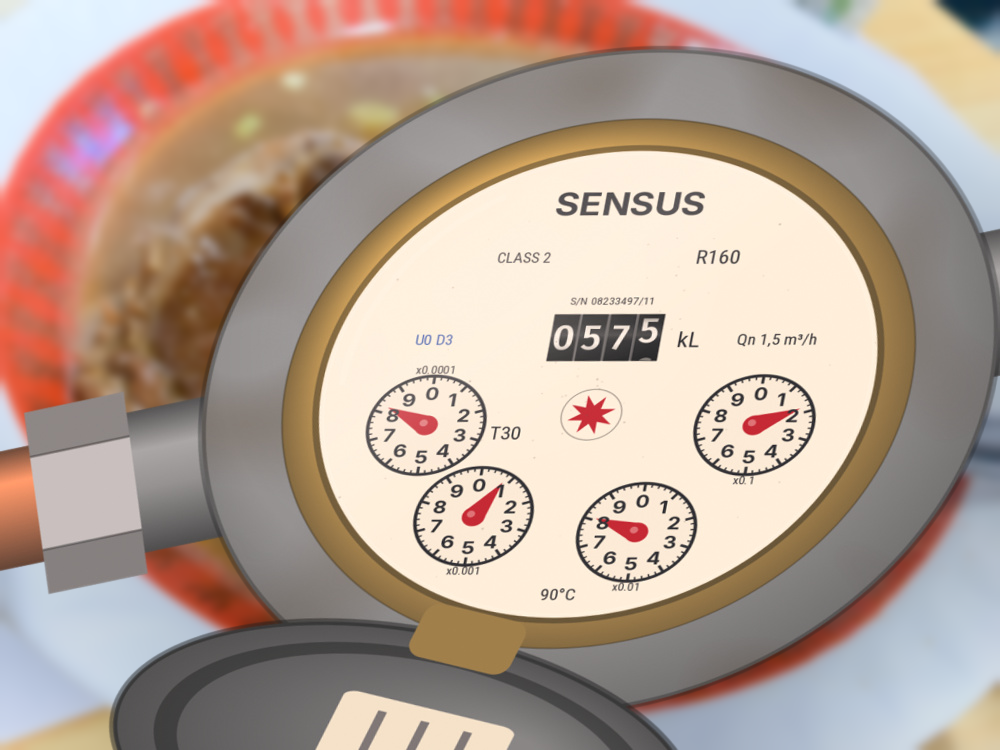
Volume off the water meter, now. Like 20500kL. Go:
575.1808kL
